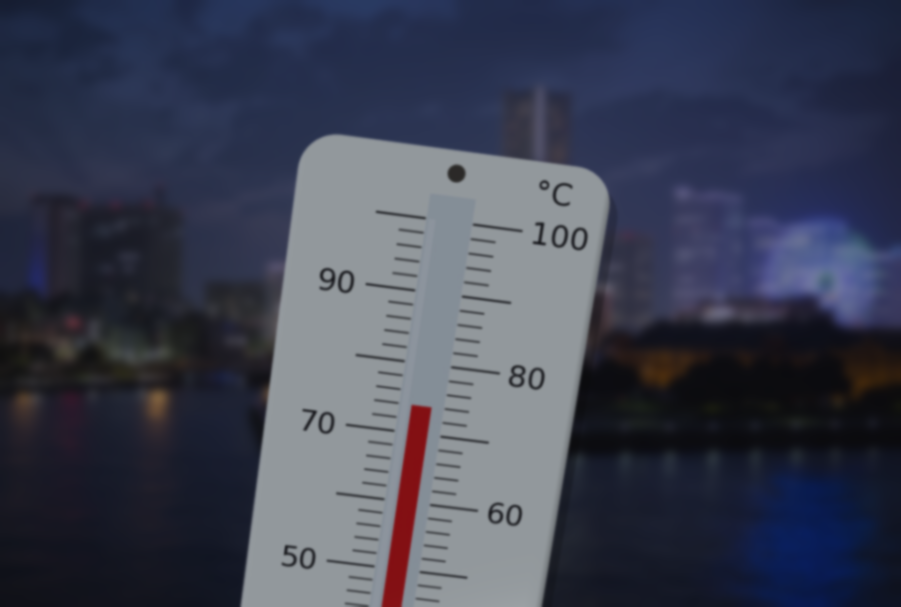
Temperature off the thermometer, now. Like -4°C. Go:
74°C
